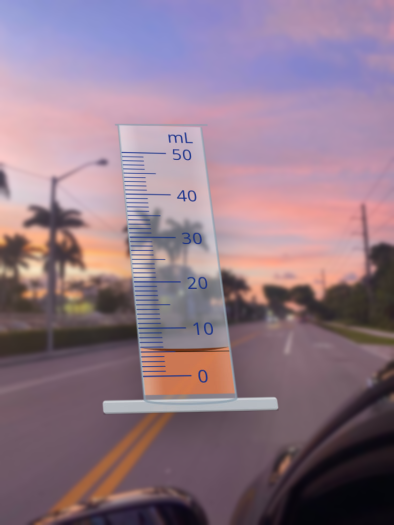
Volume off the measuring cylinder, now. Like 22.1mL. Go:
5mL
